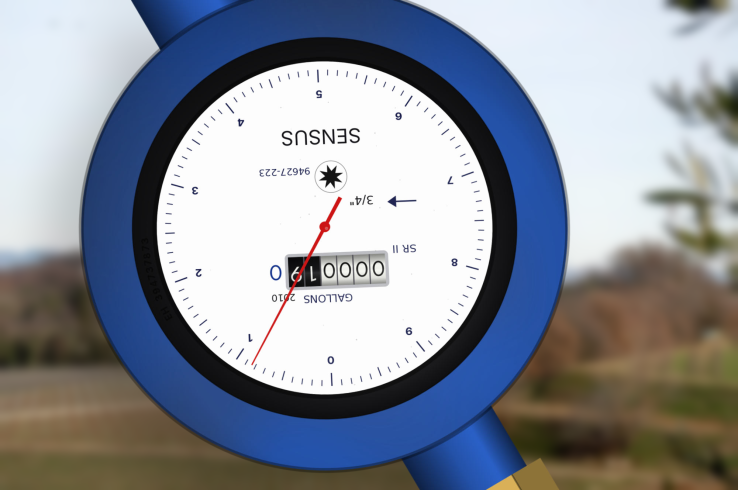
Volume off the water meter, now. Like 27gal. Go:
190.8gal
